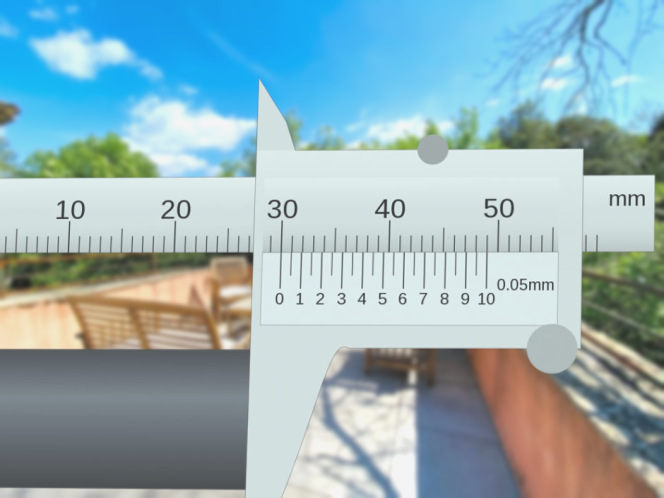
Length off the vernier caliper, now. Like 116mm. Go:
30.0mm
